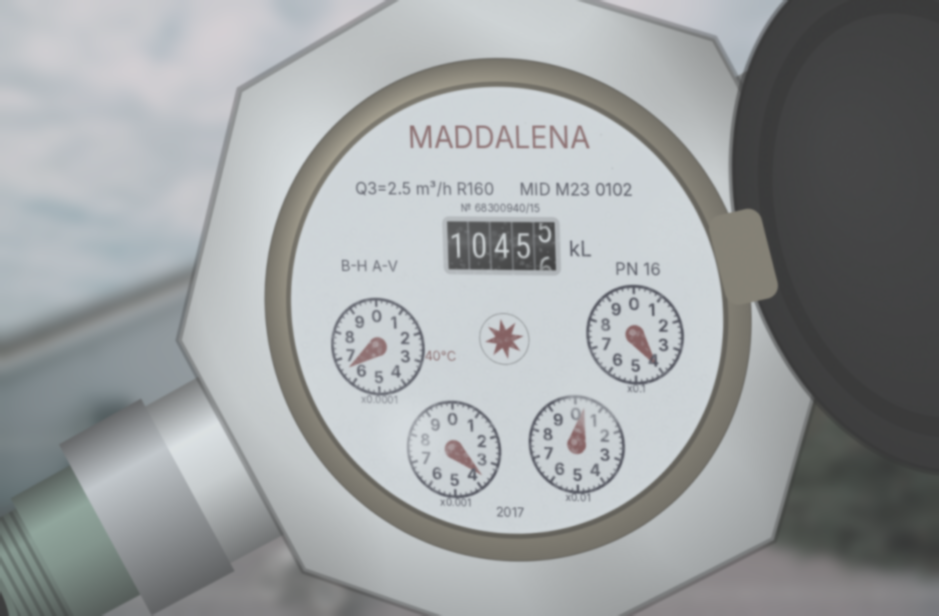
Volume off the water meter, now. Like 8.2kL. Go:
10455.4036kL
